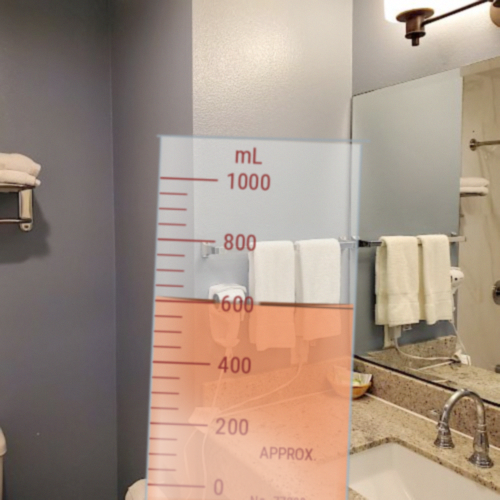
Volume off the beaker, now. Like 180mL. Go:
600mL
